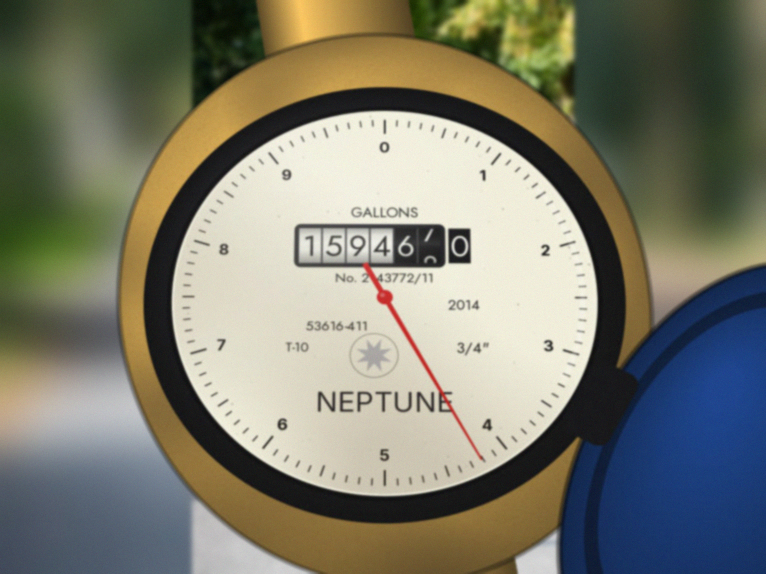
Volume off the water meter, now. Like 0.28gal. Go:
1594674.2gal
